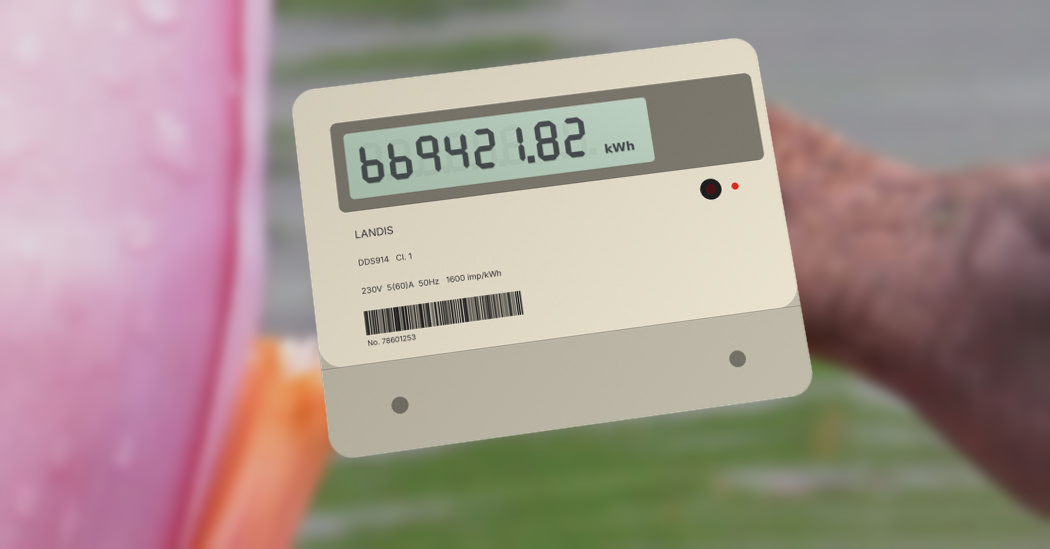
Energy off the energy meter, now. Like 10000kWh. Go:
669421.82kWh
